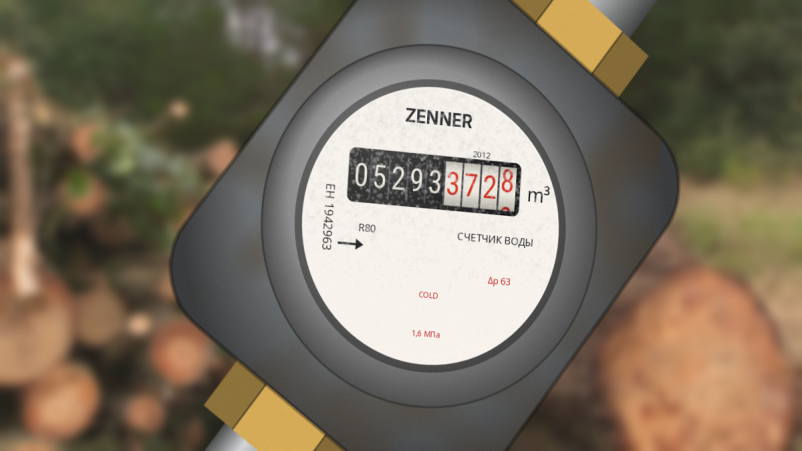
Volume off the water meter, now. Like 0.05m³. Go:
5293.3728m³
